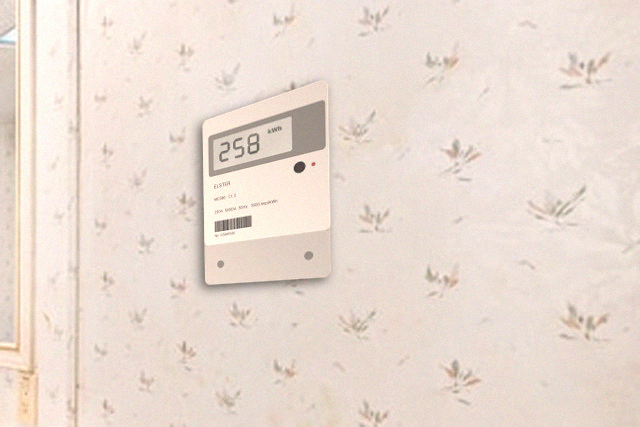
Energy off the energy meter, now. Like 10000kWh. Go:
258kWh
